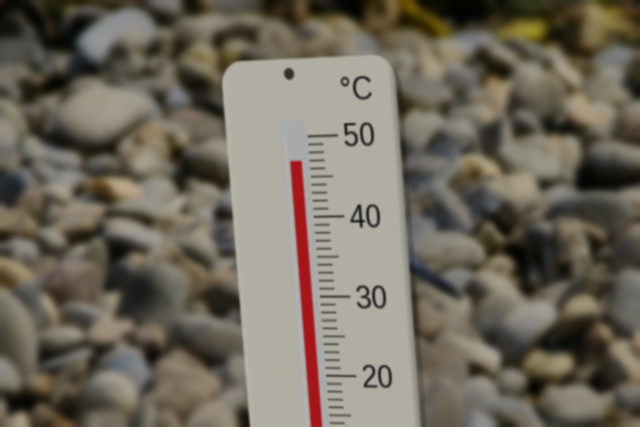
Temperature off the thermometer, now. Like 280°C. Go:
47°C
